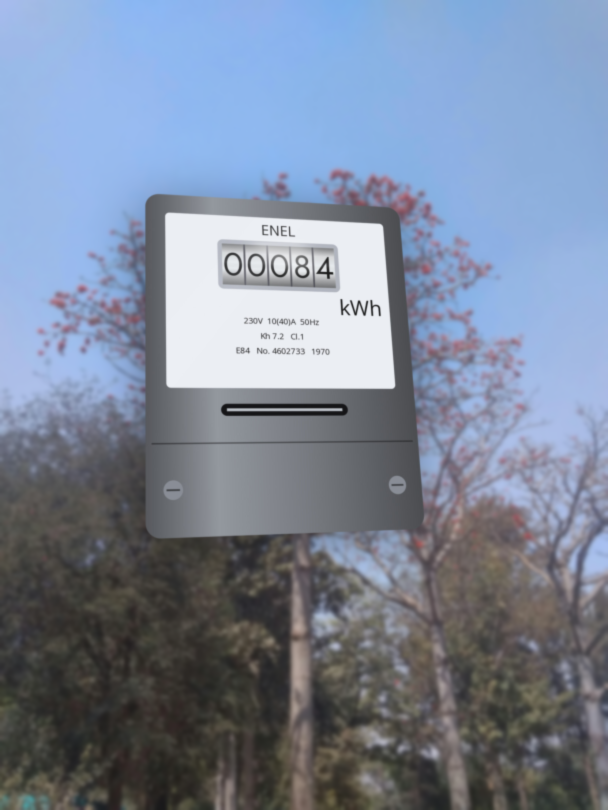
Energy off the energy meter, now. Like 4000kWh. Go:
84kWh
